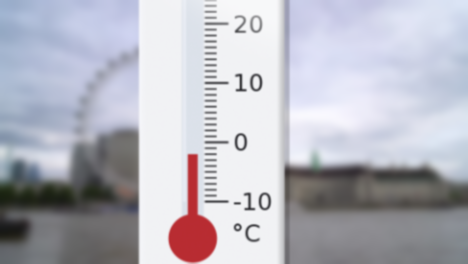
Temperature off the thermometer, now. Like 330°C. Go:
-2°C
